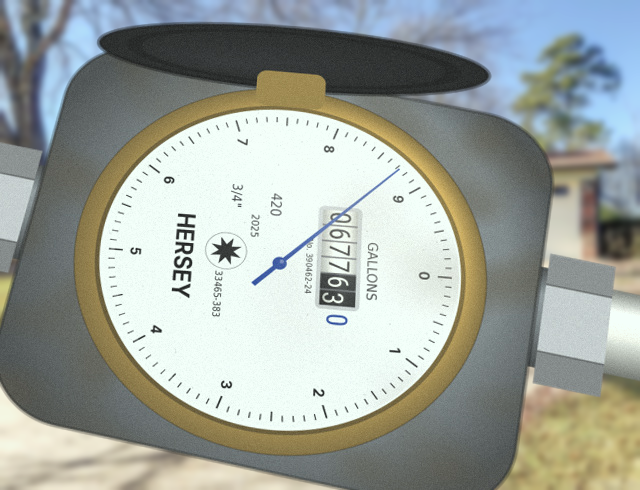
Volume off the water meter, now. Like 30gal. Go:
677628.7gal
